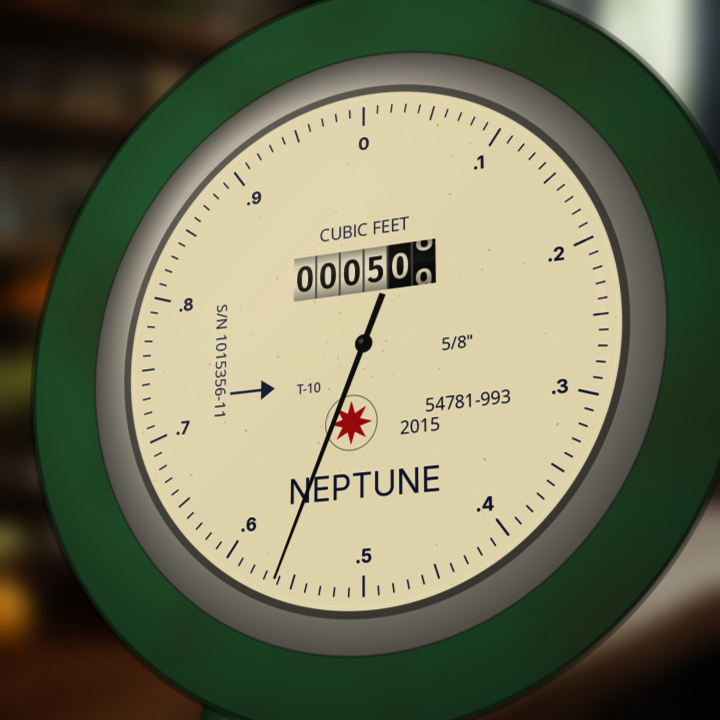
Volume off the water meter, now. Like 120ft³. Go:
508.56ft³
